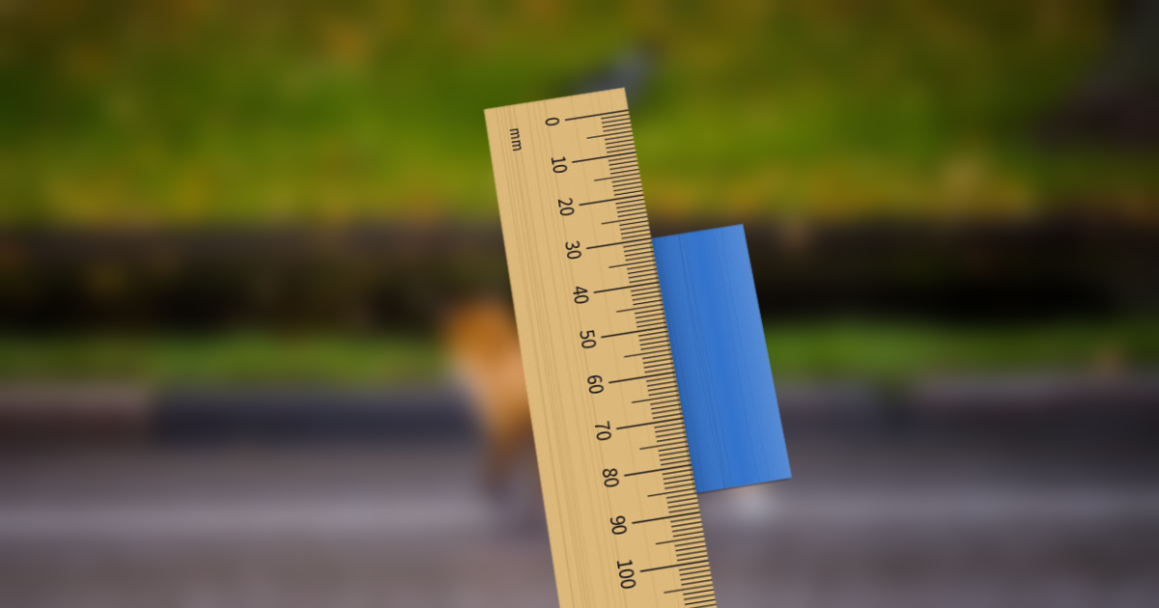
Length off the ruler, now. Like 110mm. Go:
56mm
